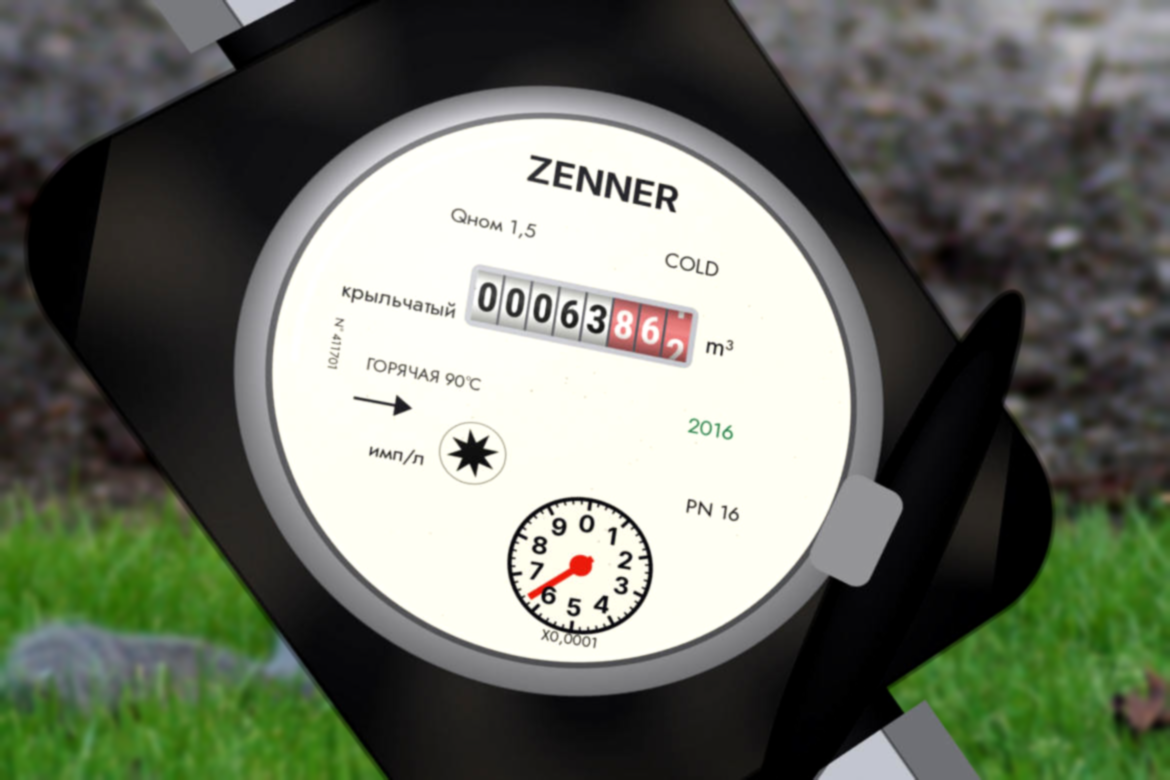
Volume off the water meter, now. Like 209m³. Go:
63.8616m³
